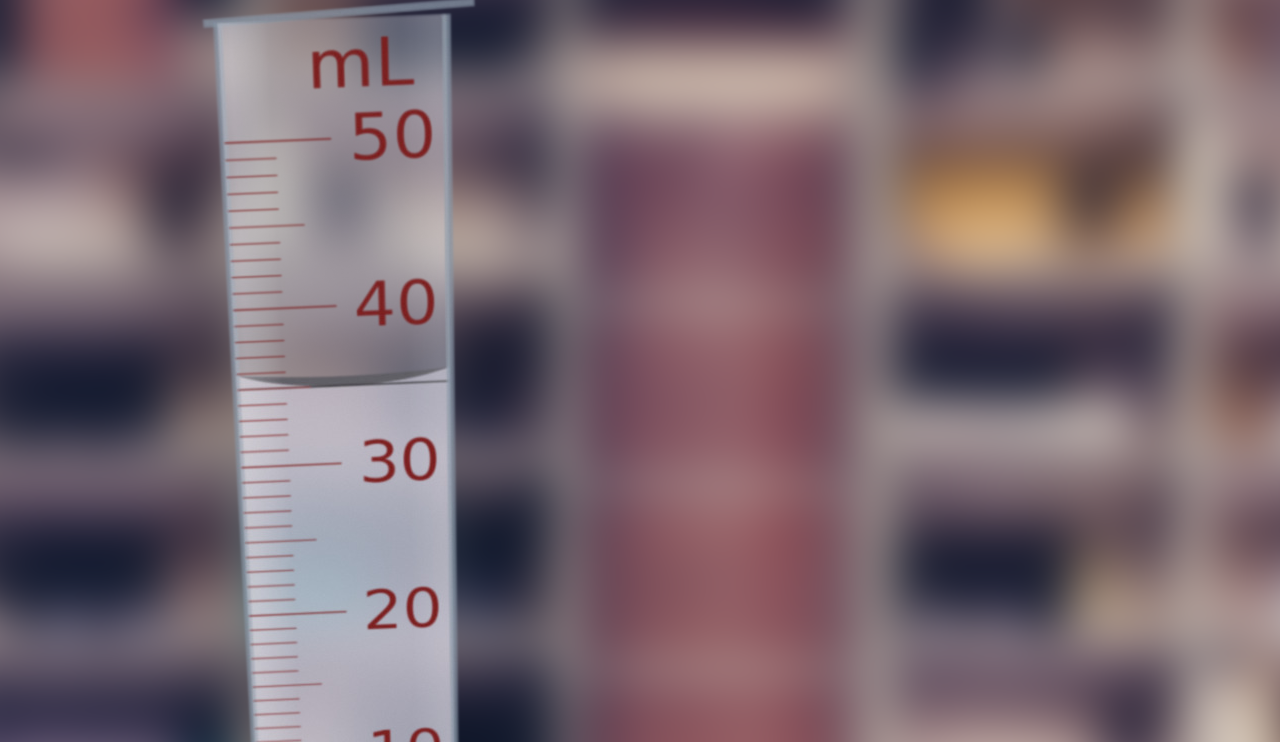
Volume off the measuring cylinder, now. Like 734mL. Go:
35mL
